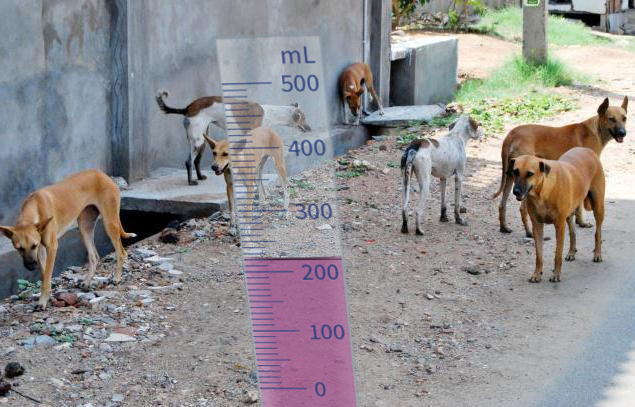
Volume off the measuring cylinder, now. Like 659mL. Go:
220mL
